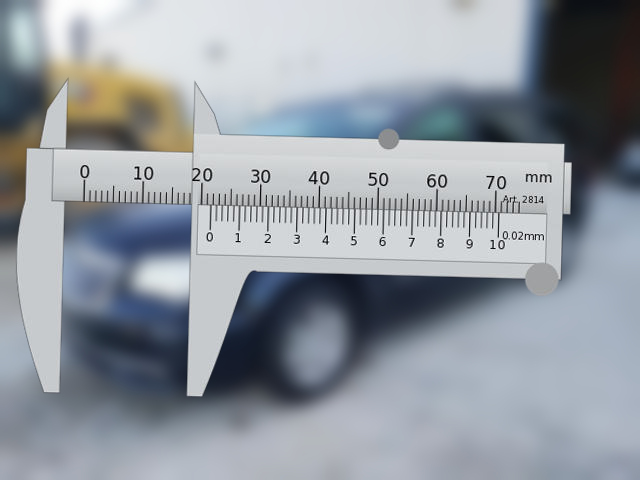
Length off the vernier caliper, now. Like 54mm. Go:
21.6mm
